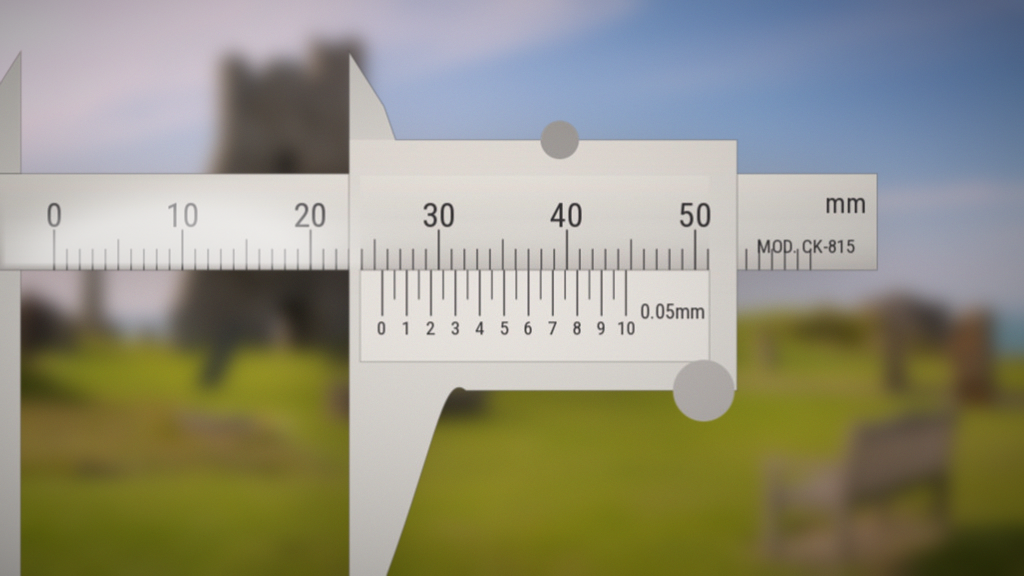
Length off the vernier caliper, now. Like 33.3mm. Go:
25.6mm
